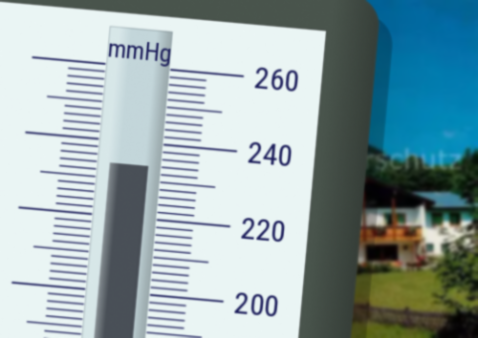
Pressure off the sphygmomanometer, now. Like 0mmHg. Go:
234mmHg
